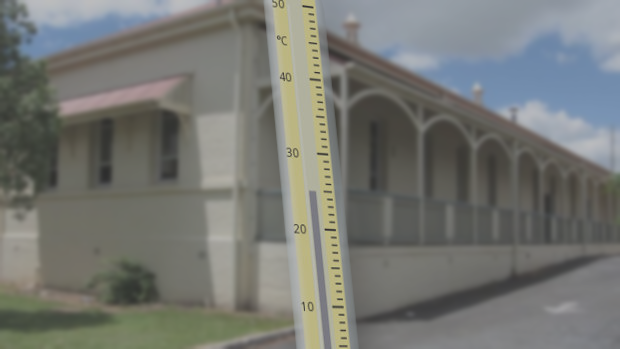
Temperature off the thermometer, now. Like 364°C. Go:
25°C
